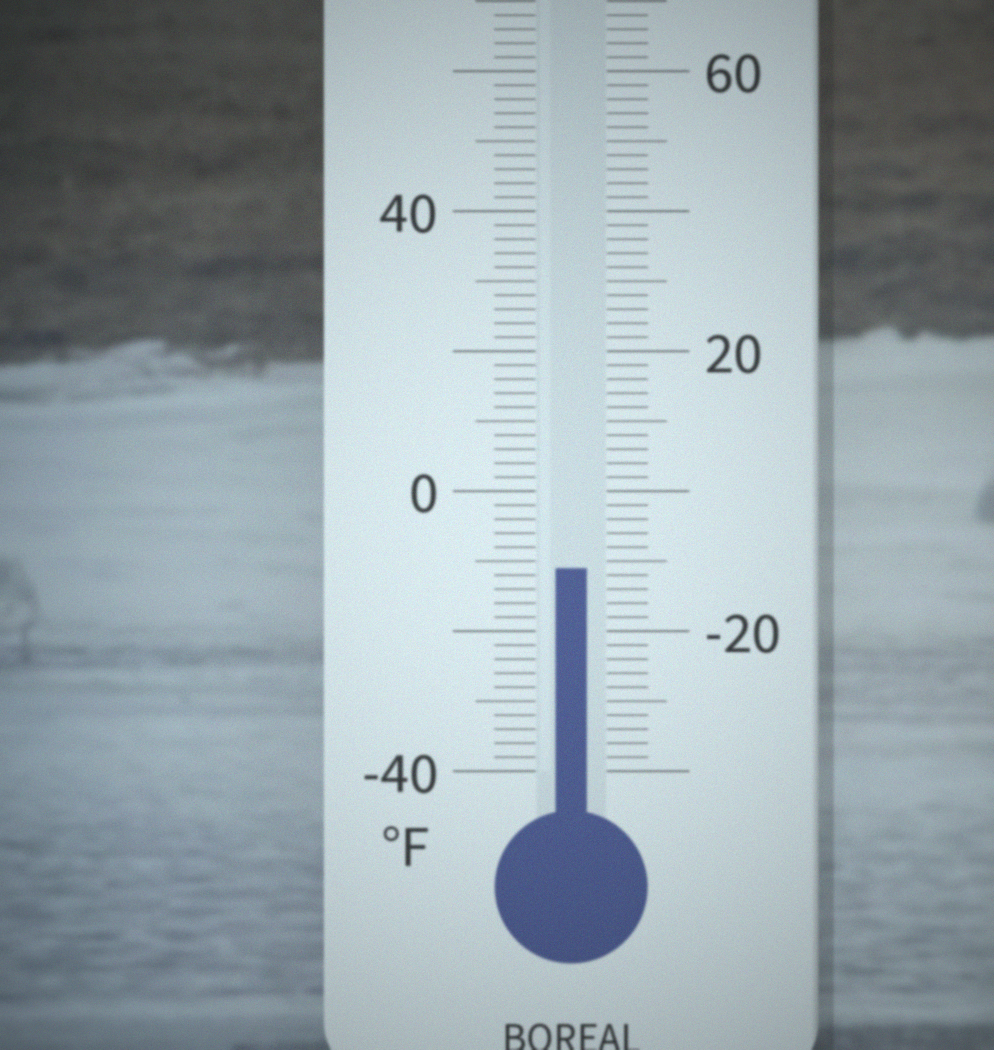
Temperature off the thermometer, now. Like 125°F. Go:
-11°F
